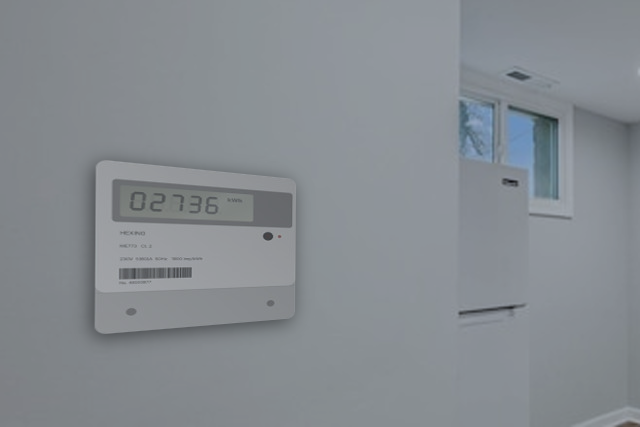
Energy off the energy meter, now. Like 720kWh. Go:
2736kWh
